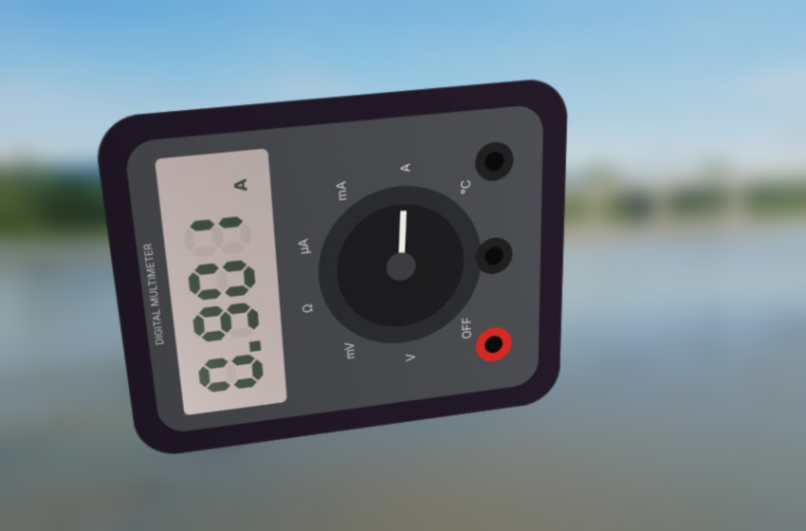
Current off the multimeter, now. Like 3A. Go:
0.901A
